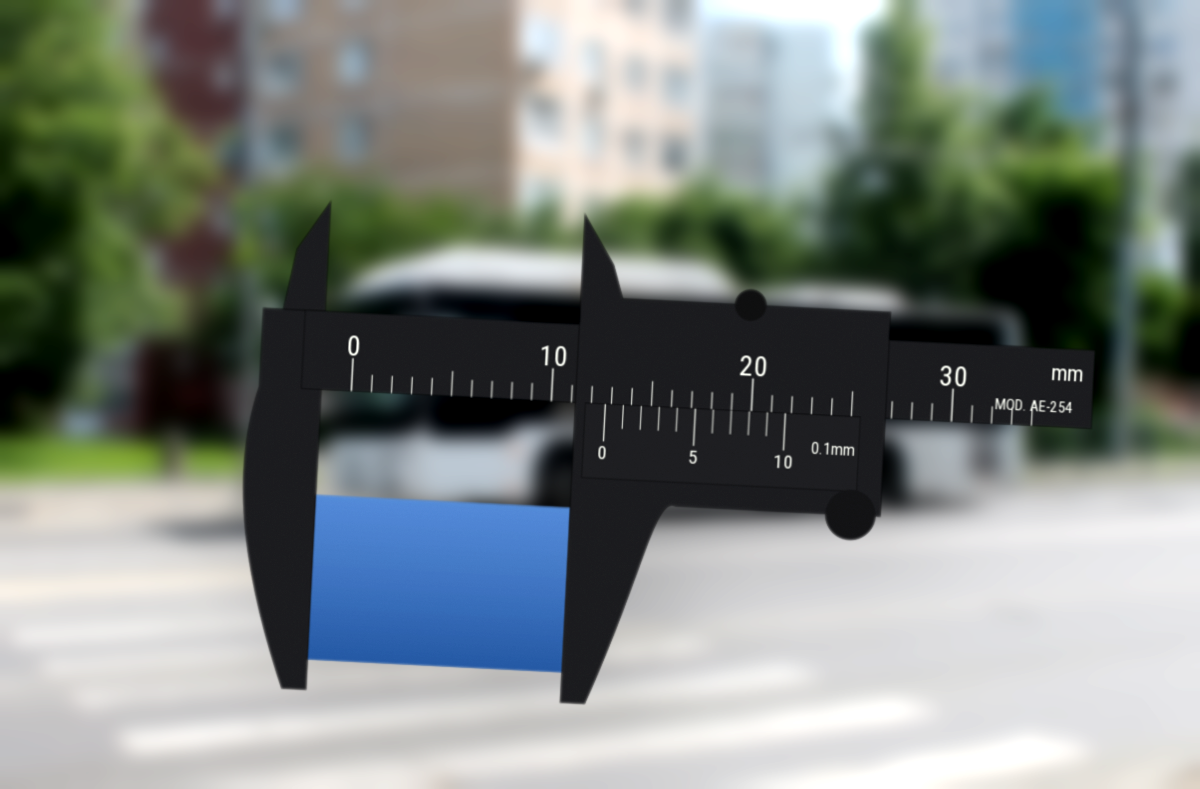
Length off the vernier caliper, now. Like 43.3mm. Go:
12.7mm
